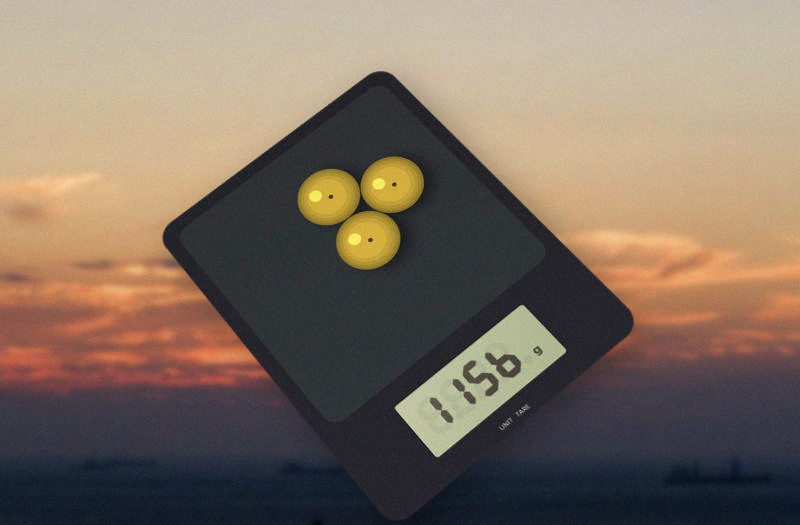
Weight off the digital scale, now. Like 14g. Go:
1156g
